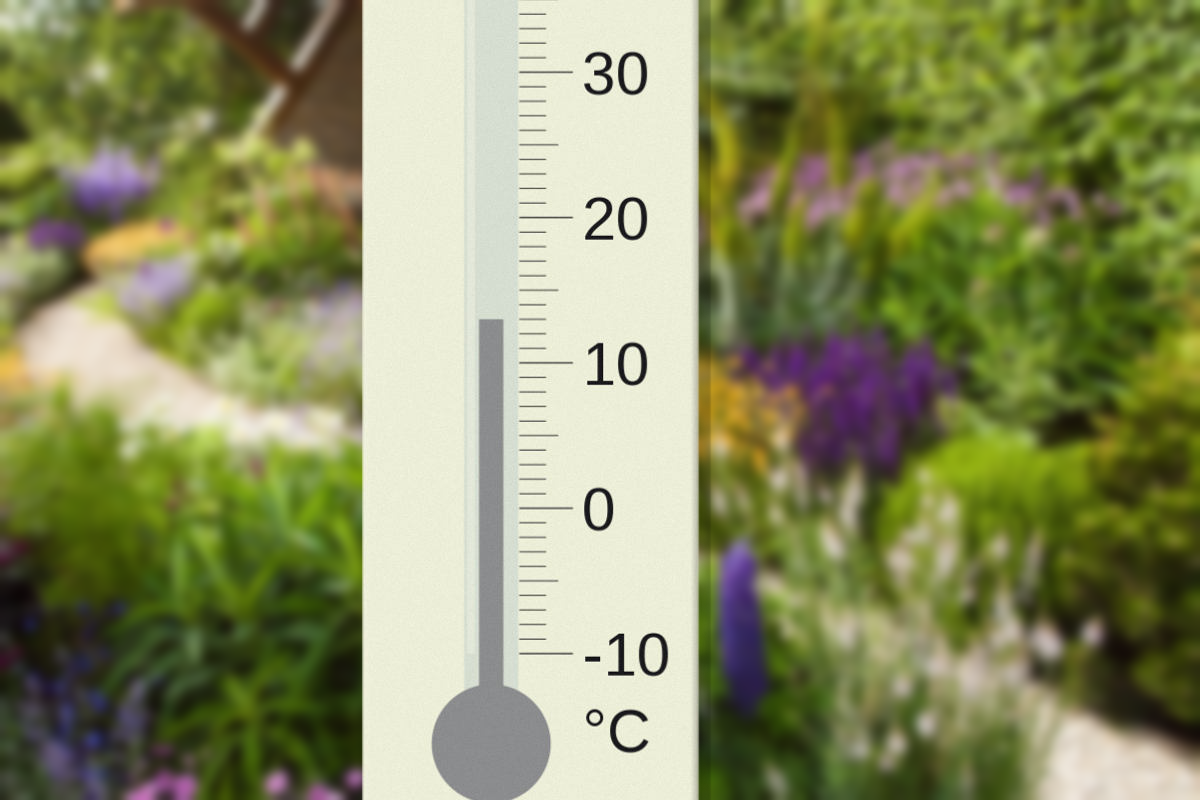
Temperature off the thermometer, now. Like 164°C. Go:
13°C
